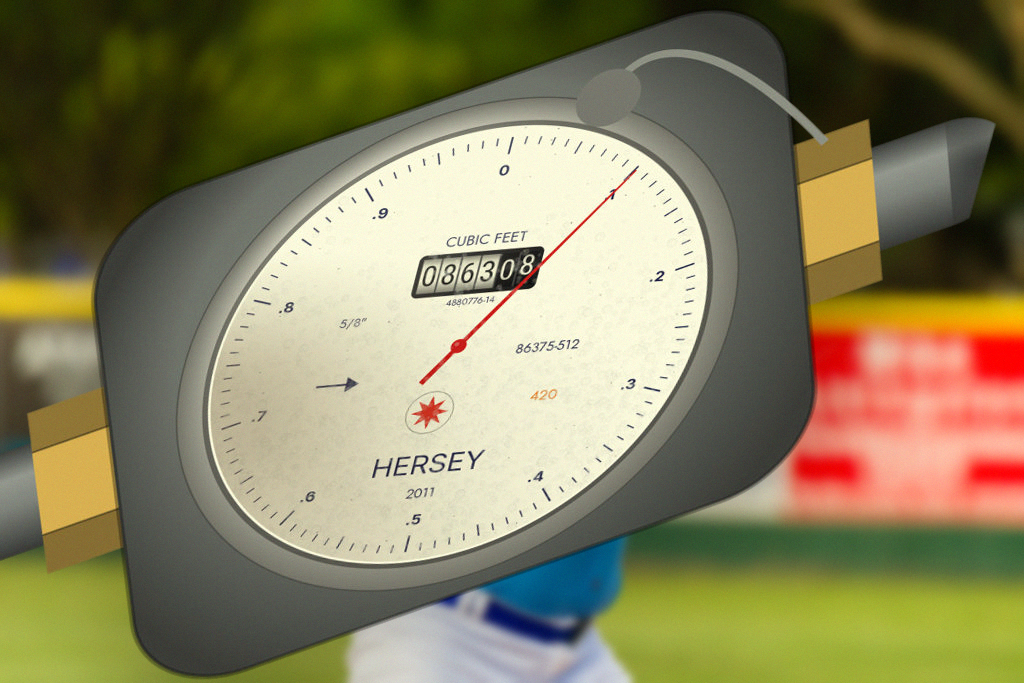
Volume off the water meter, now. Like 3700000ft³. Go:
86308.10ft³
